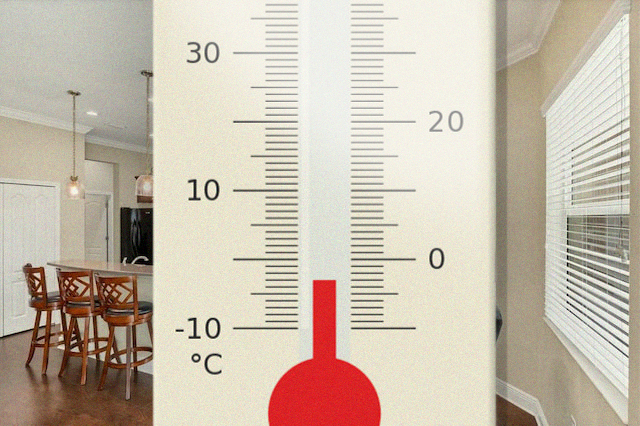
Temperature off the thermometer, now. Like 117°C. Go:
-3°C
